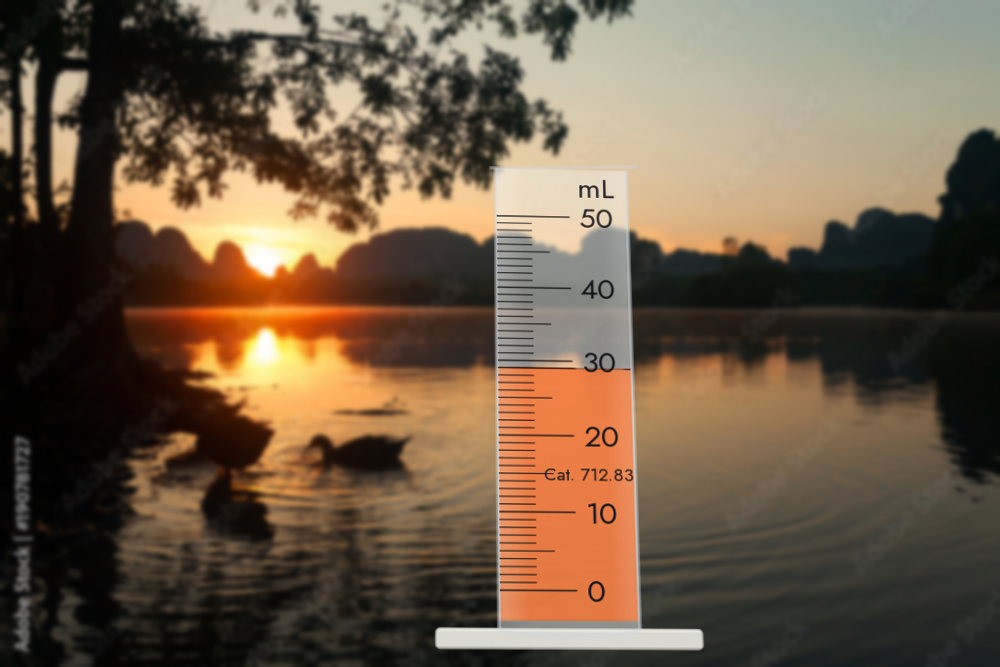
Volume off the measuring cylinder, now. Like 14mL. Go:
29mL
